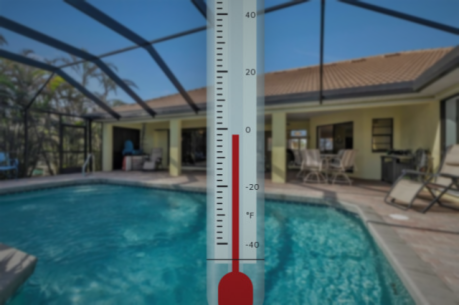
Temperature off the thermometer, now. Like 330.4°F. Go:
-2°F
